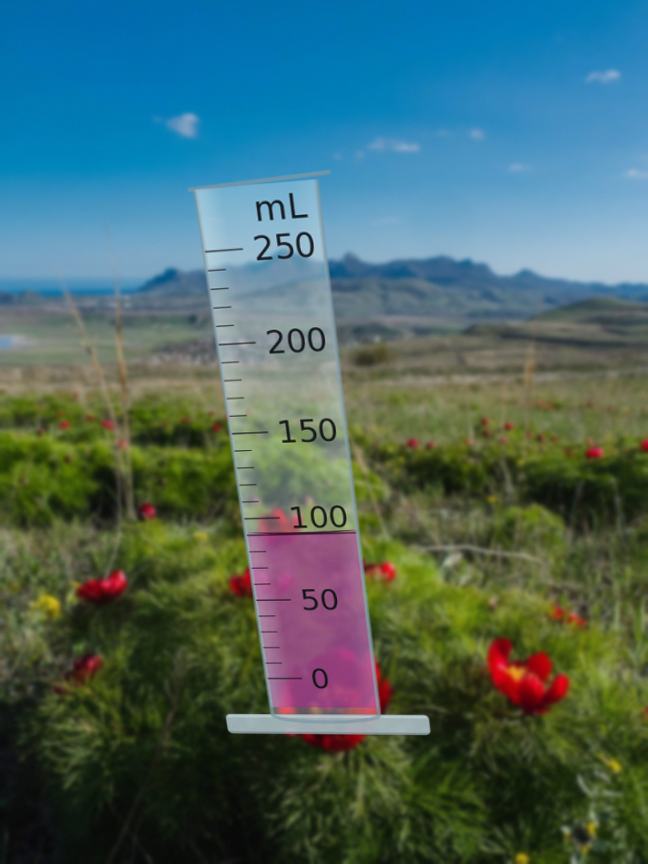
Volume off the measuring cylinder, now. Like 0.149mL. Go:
90mL
